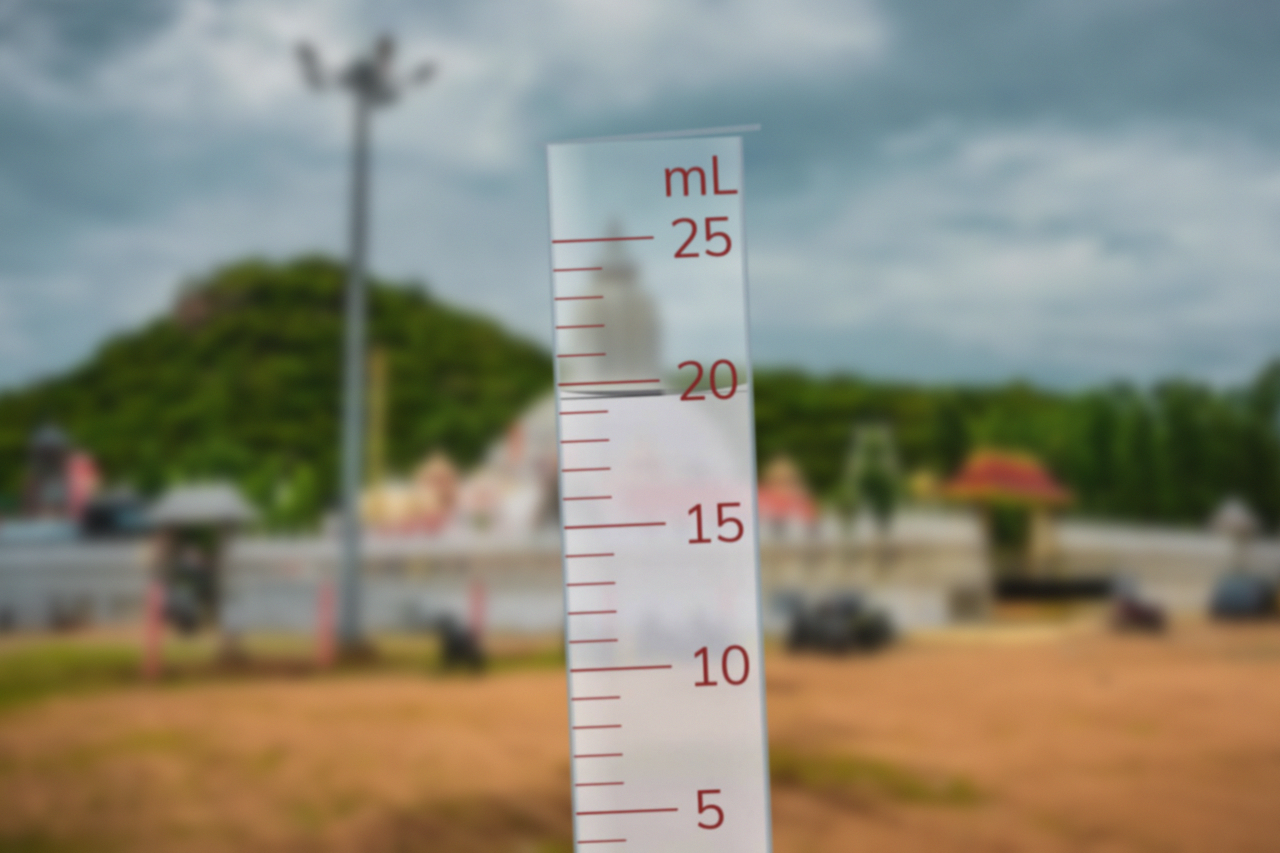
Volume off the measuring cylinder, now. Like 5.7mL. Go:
19.5mL
